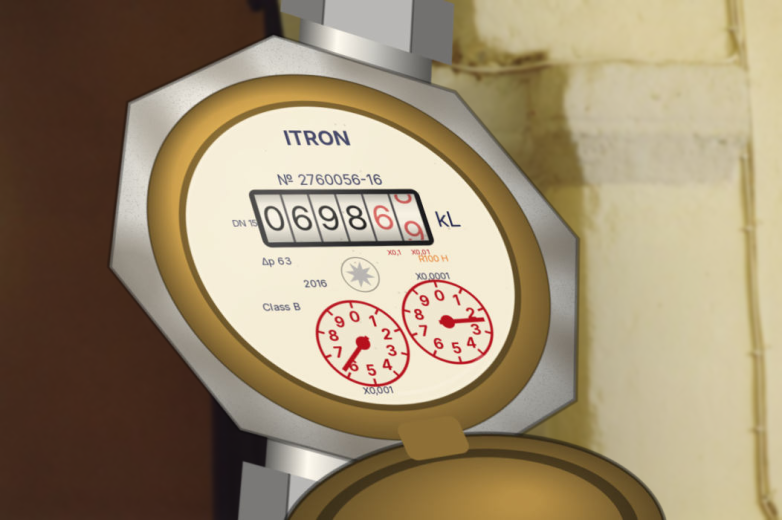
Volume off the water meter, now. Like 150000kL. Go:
698.6862kL
